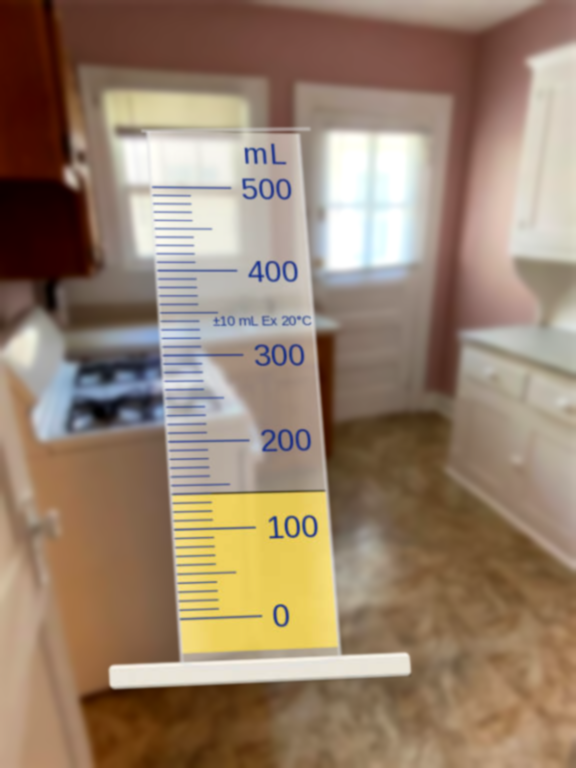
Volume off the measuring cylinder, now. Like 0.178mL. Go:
140mL
